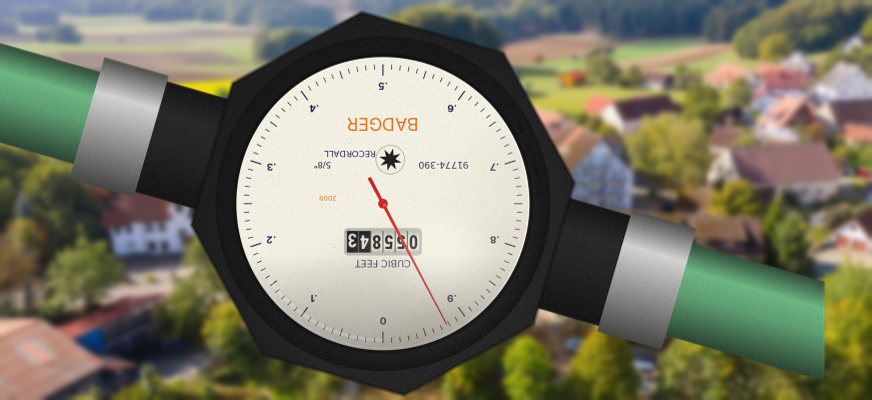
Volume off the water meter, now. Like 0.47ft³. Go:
55842.92ft³
